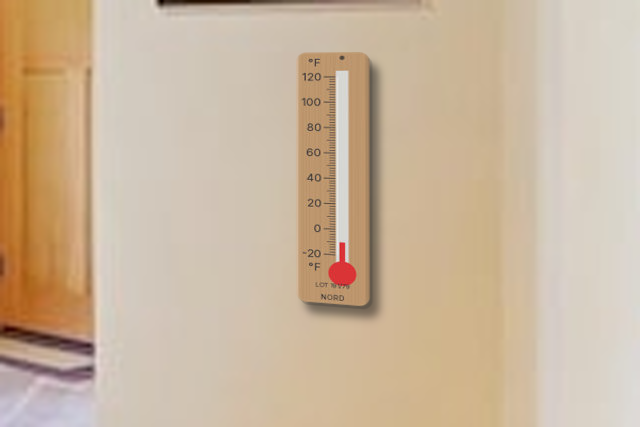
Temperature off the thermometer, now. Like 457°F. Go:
-10°F
